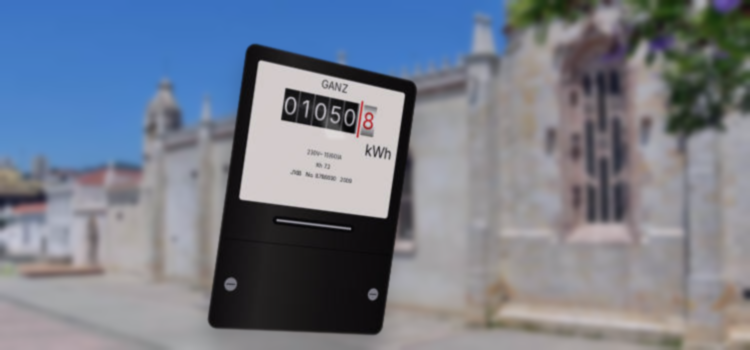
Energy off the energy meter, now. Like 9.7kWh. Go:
1050.8kWh
